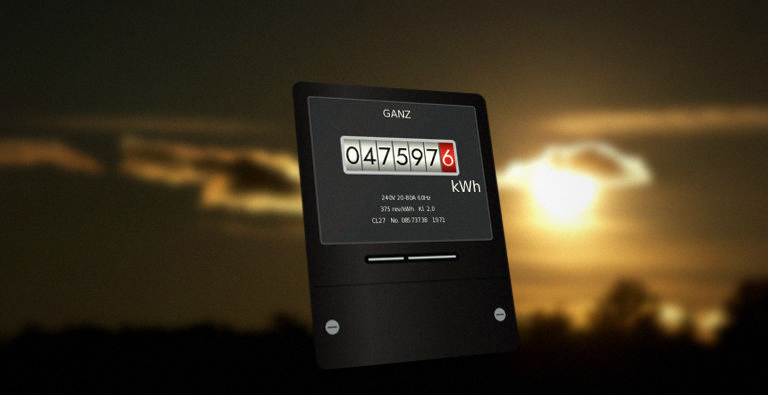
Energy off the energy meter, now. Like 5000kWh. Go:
47597.6kWh
